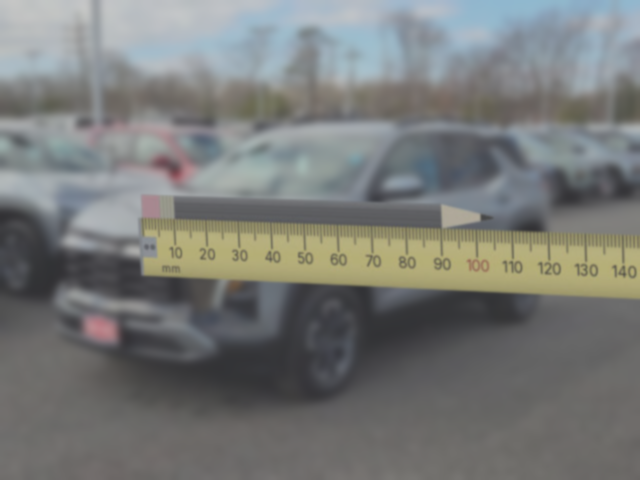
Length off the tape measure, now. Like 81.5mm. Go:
105mm
